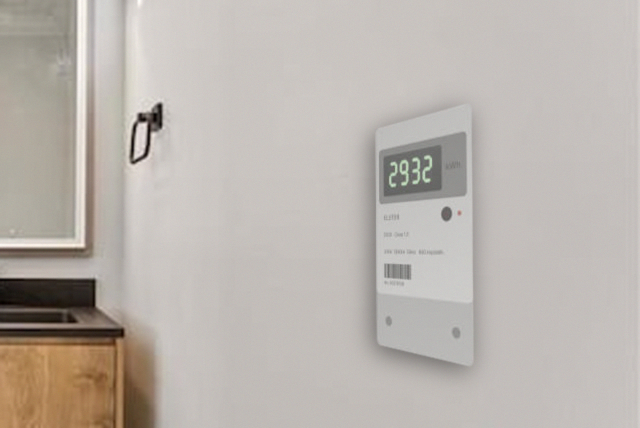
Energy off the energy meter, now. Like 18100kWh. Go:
2932kWh
